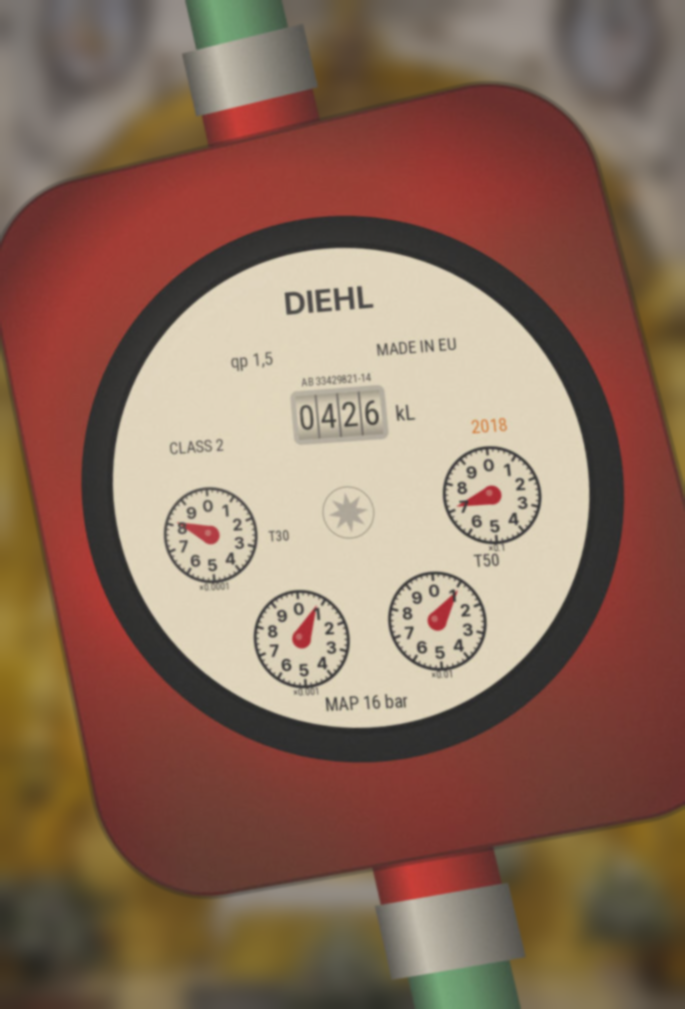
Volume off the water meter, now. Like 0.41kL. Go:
426.7108kL
